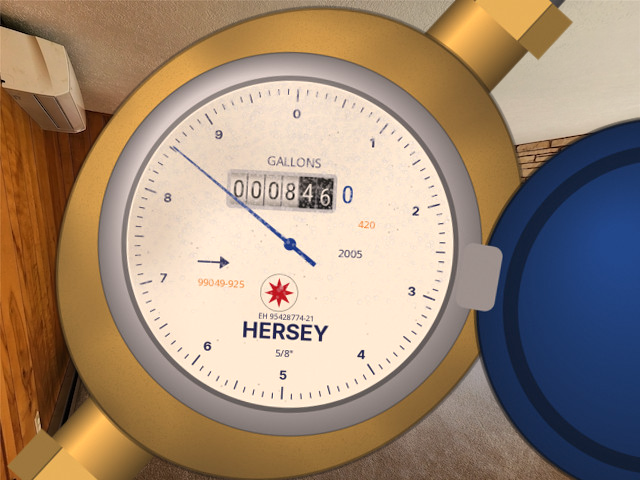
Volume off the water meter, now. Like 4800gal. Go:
8458.5gal
